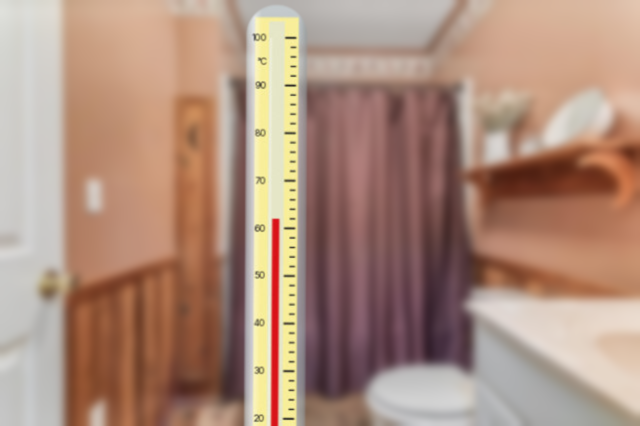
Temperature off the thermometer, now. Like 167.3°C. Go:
62°C
